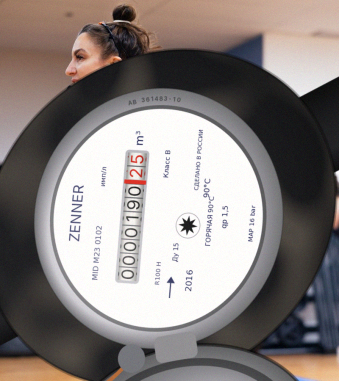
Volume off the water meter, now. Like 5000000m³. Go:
190.25m³
